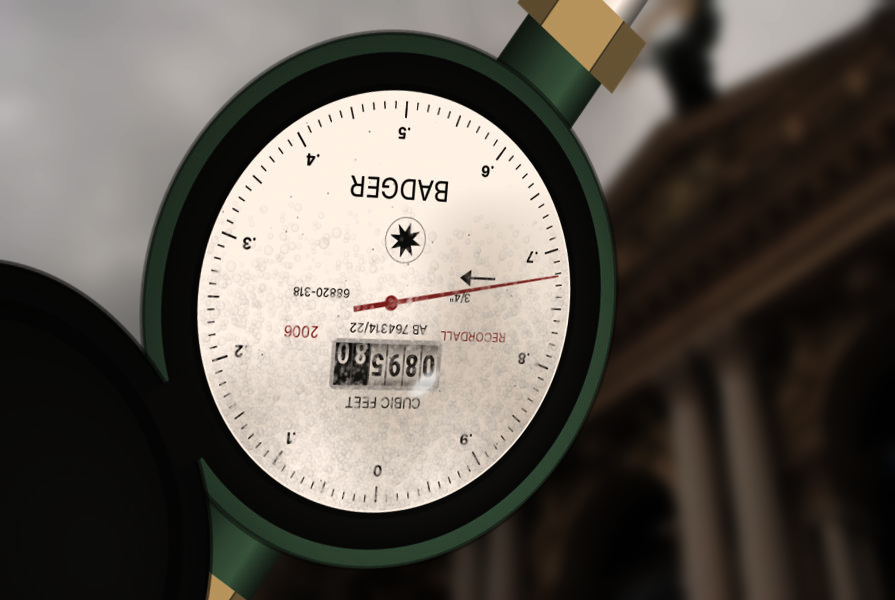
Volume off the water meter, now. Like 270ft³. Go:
89579.72ft³
